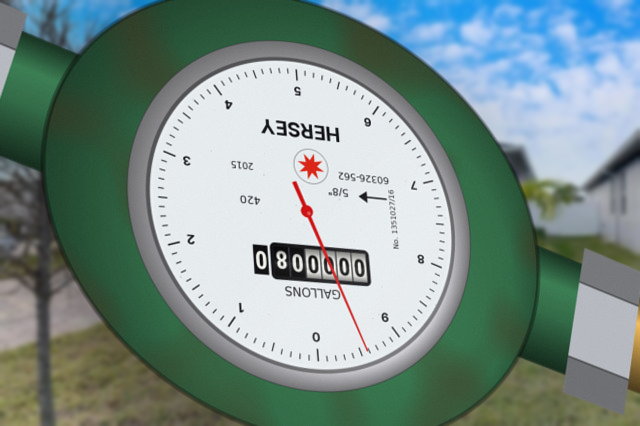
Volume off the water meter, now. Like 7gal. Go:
79.4gal
